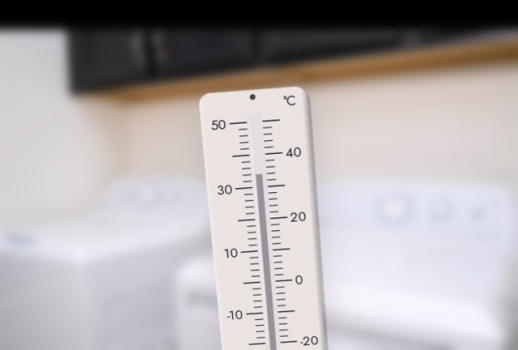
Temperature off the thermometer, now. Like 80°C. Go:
34°C
